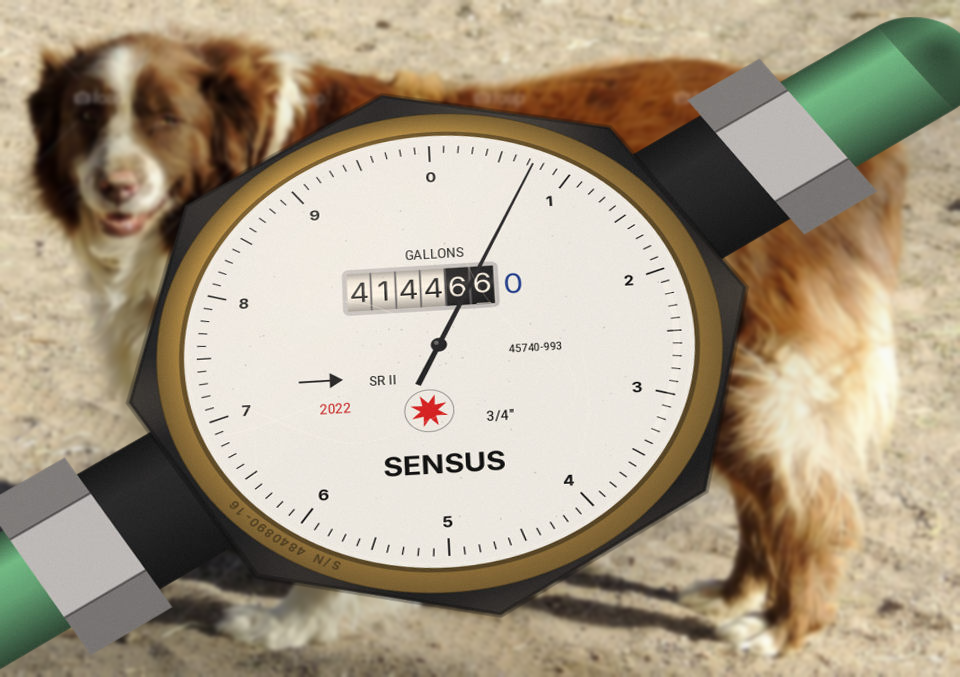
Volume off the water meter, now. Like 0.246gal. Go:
4144660.7gal
